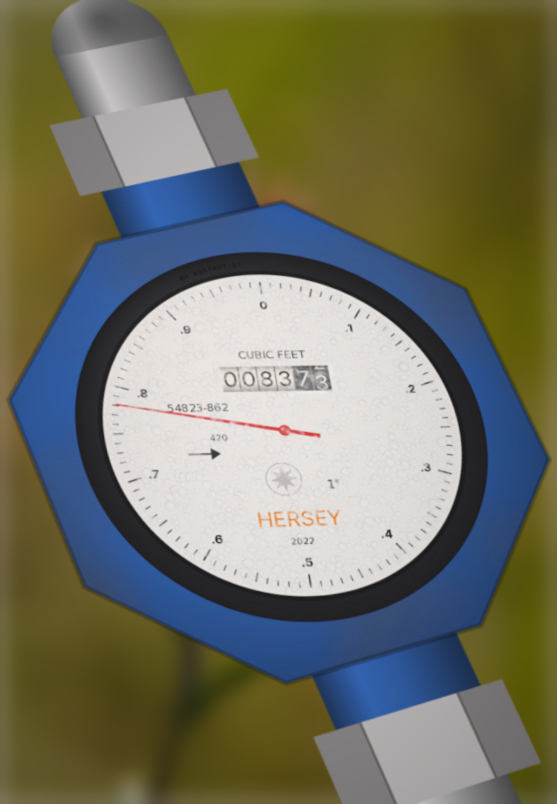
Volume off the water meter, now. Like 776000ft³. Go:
8372.78ft³
